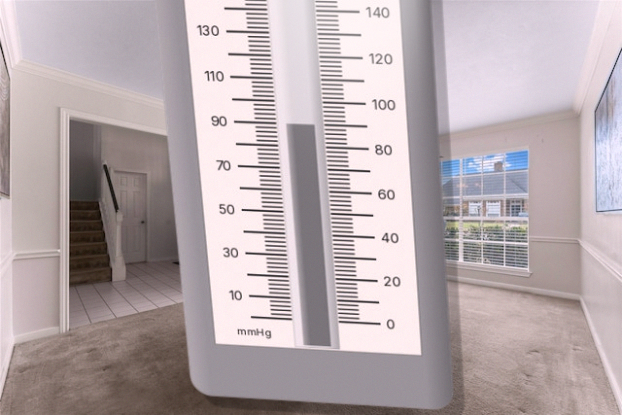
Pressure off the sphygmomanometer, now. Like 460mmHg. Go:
90mmHg
